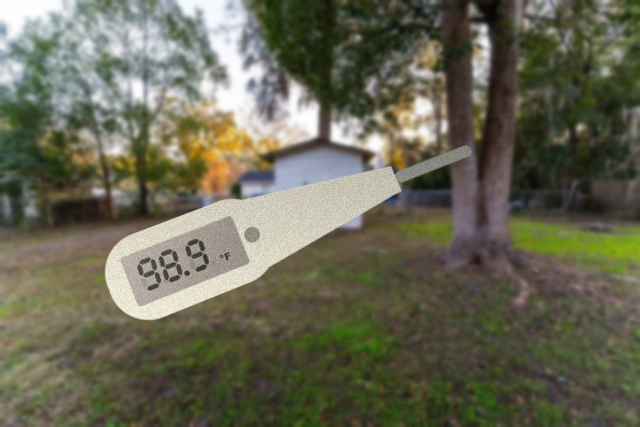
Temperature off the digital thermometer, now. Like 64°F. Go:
98.9°F
